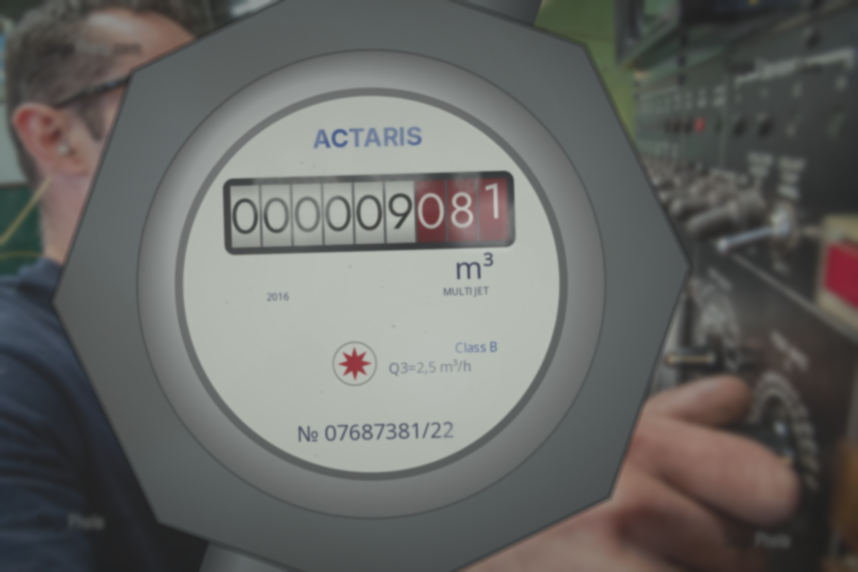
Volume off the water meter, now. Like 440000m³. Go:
9.081m³
